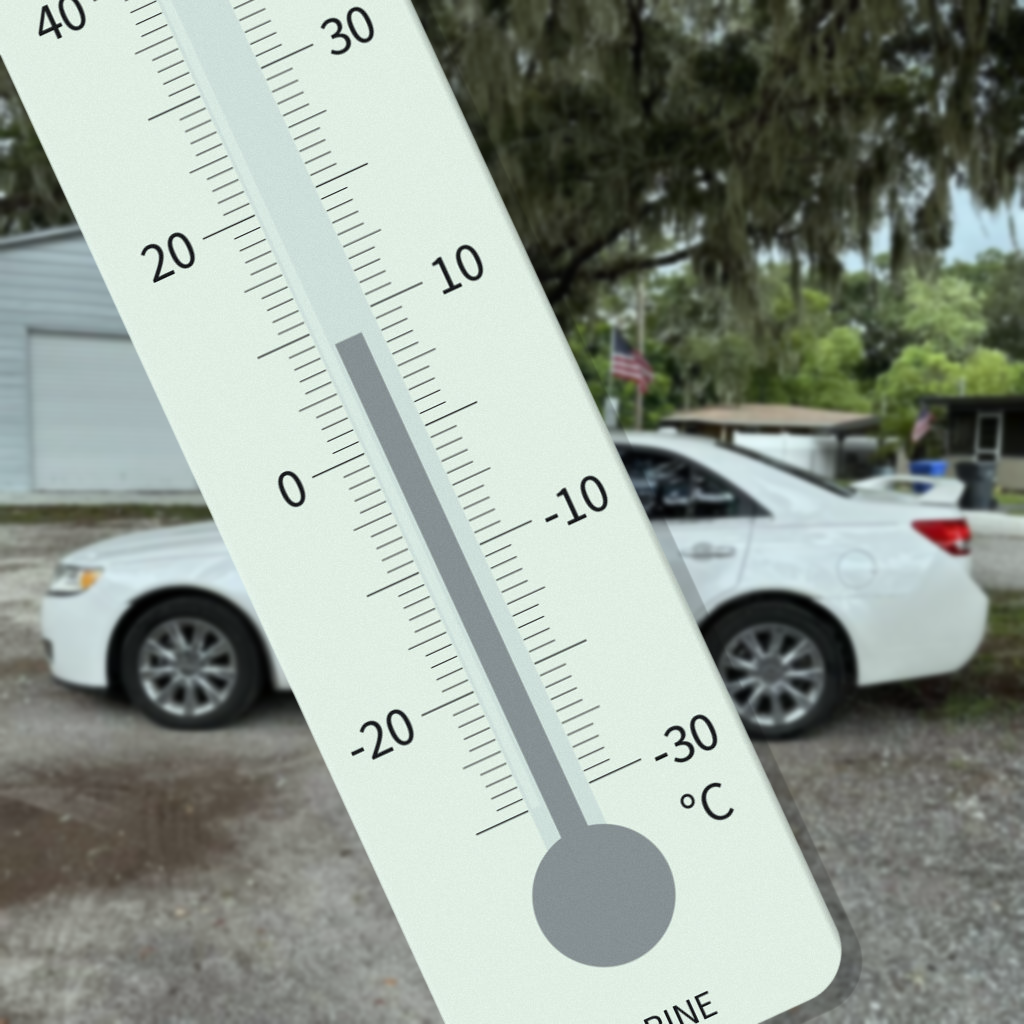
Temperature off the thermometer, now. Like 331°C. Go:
8.5°C
